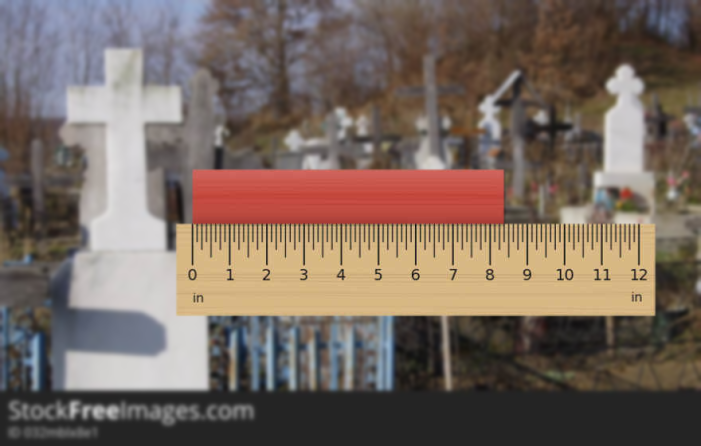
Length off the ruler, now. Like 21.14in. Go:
8.375in
